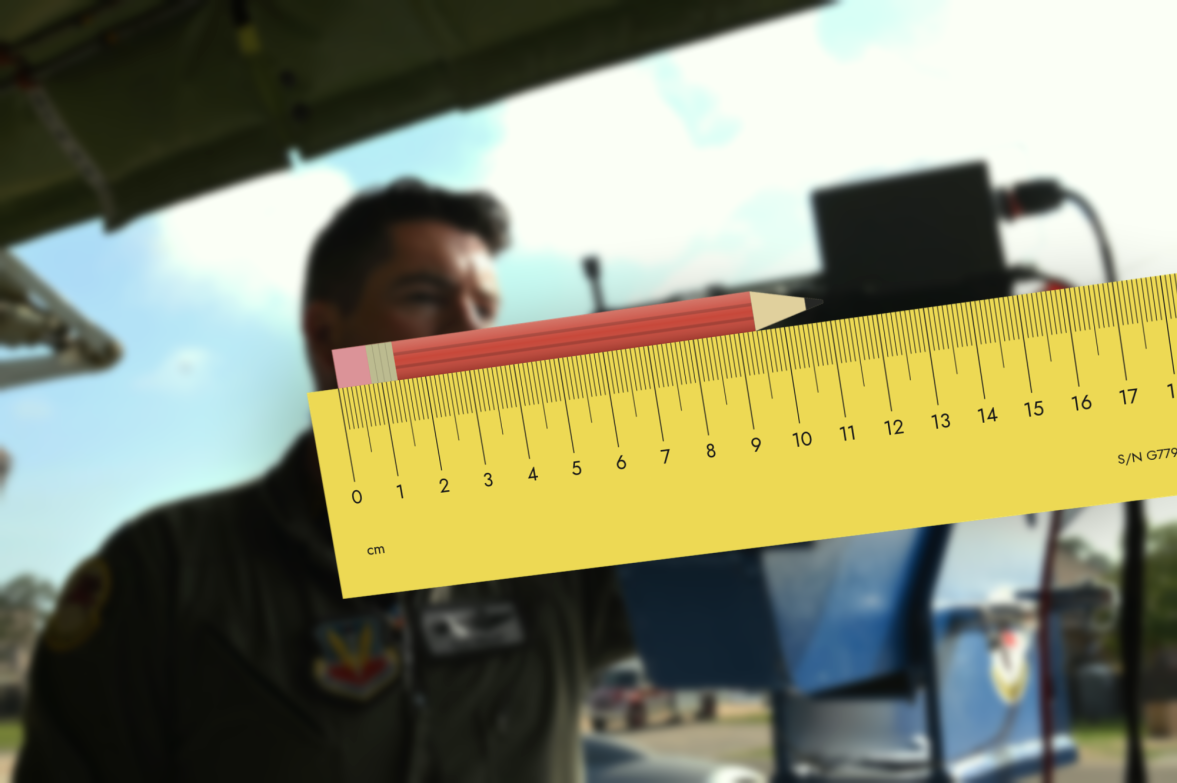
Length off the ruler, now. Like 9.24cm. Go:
10.9cm
